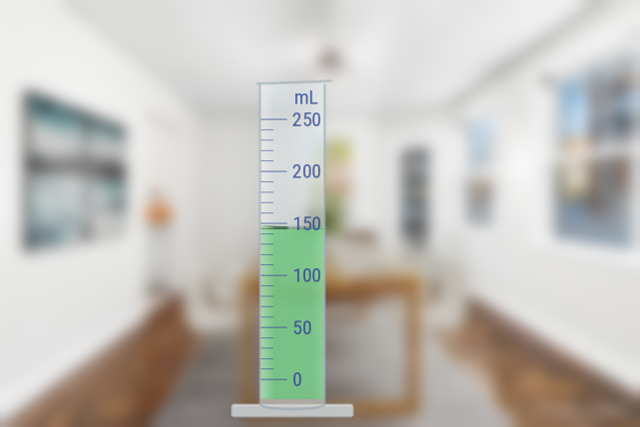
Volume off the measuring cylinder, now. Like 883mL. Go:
145mL
